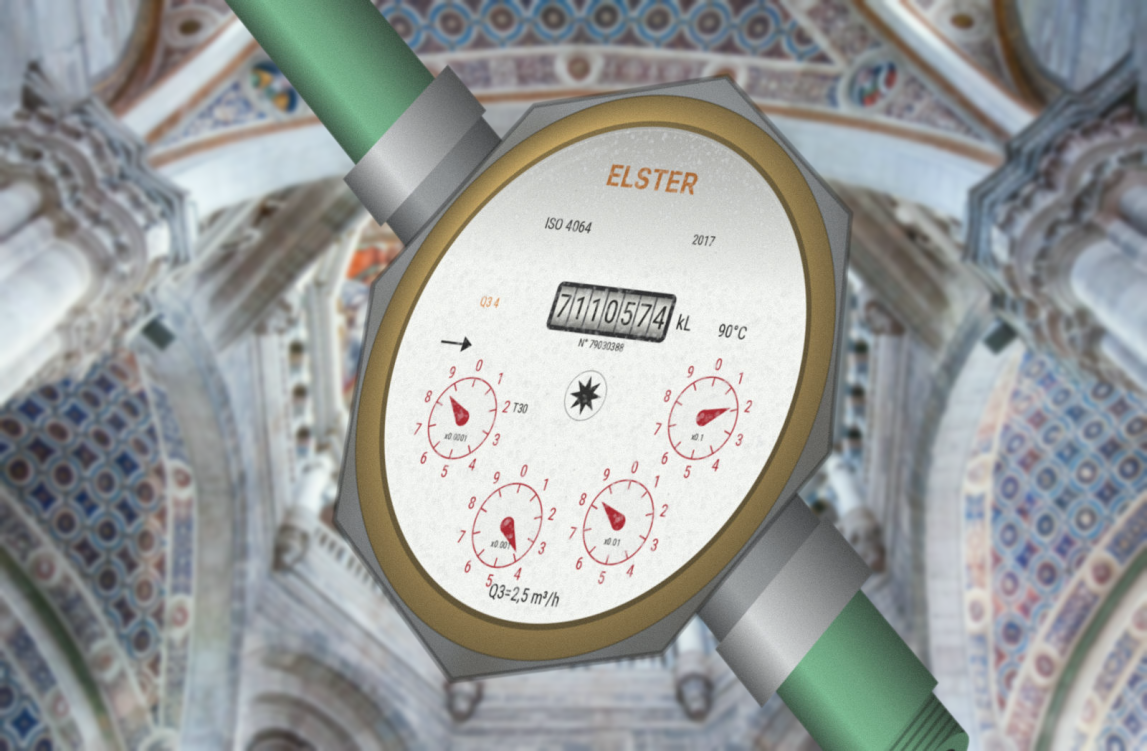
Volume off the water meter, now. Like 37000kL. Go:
7110574.1838kL
